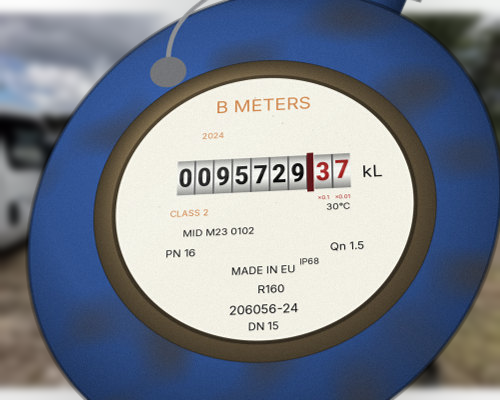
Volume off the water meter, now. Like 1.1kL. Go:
95729.37kL
